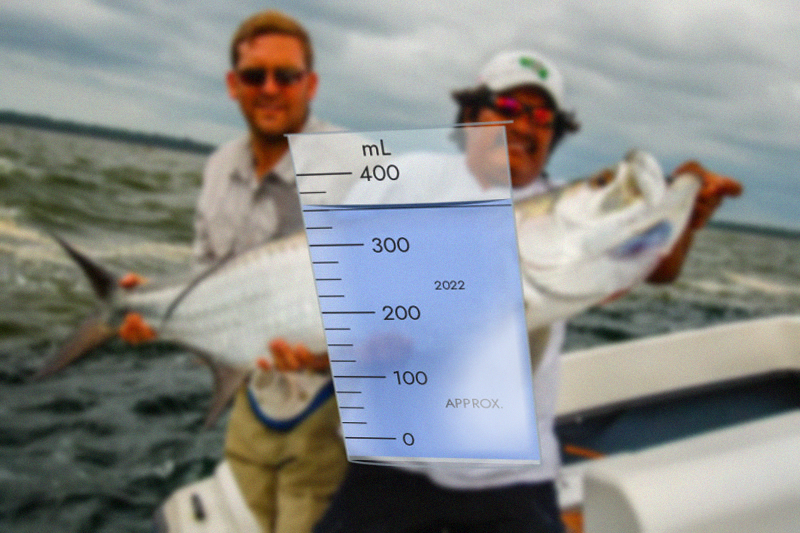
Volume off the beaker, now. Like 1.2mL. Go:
350mL
